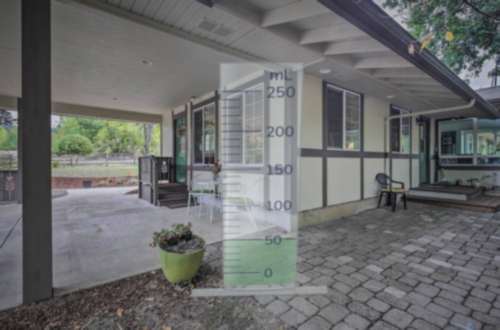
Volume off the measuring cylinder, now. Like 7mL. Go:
50mL
